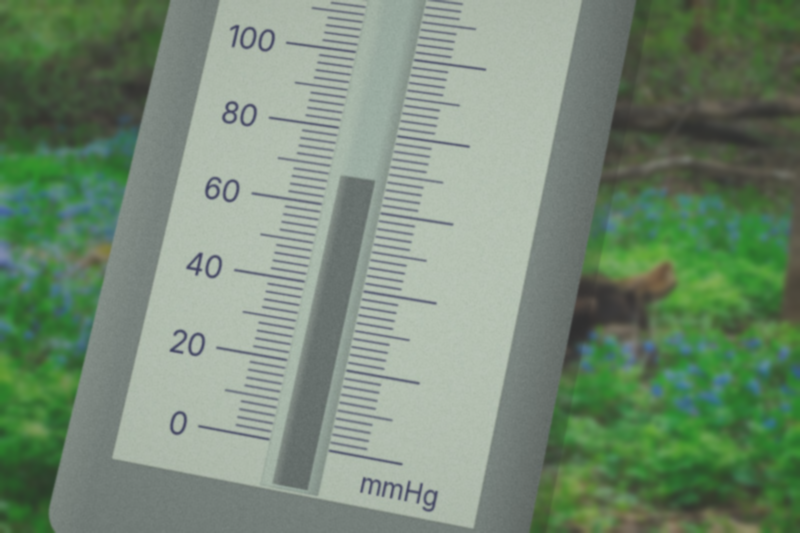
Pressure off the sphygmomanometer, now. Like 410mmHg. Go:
68mmHg
